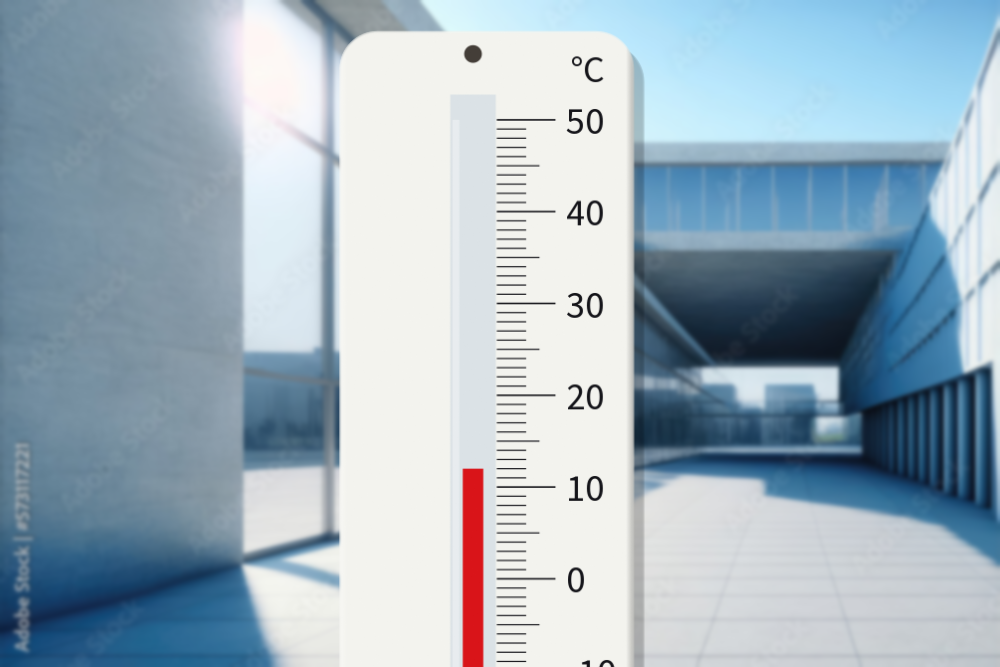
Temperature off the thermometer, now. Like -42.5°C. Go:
12°C
